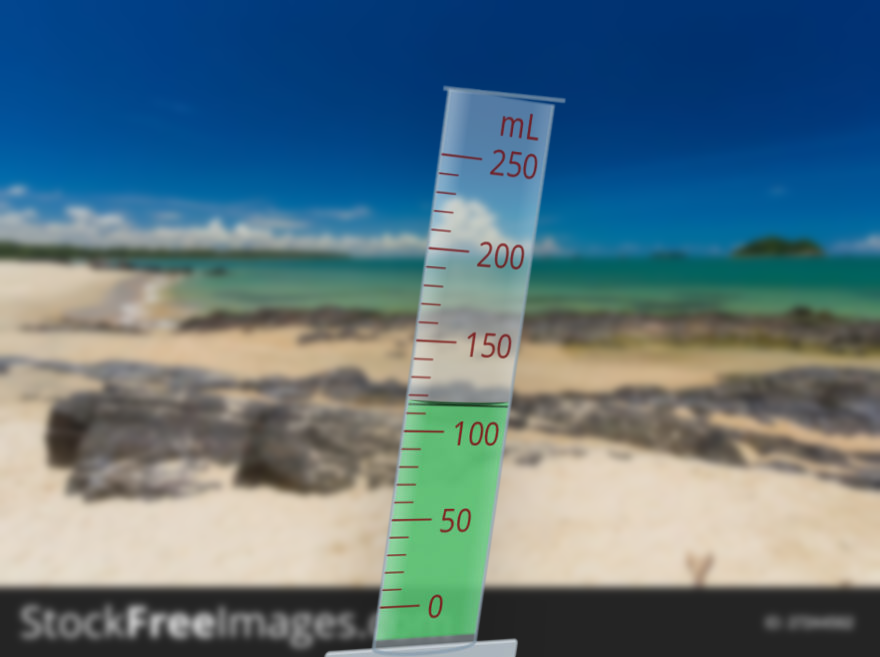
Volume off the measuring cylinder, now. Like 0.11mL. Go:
115mL
